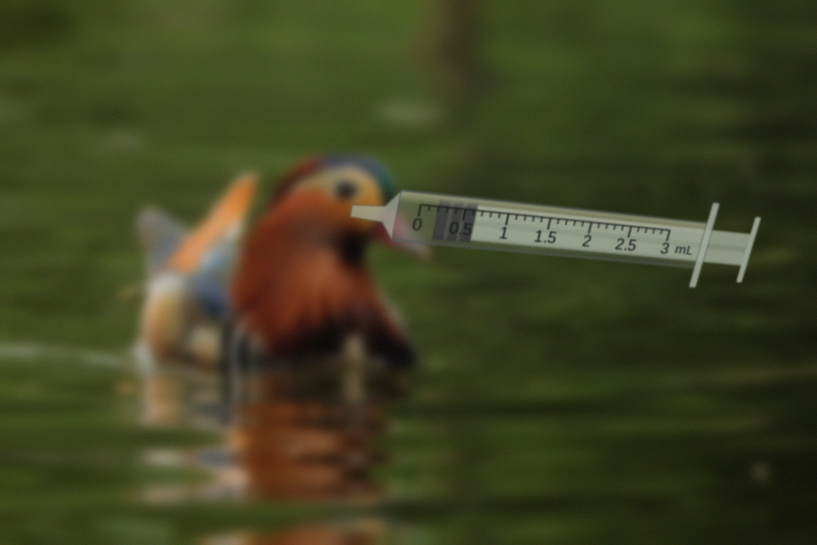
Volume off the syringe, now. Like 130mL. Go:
0.2mL
